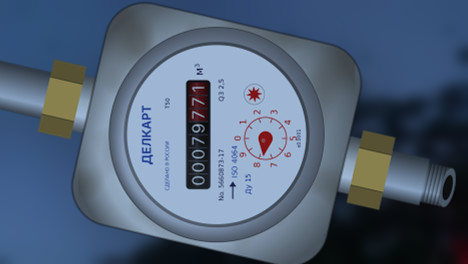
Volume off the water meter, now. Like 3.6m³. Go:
79.7717m³
